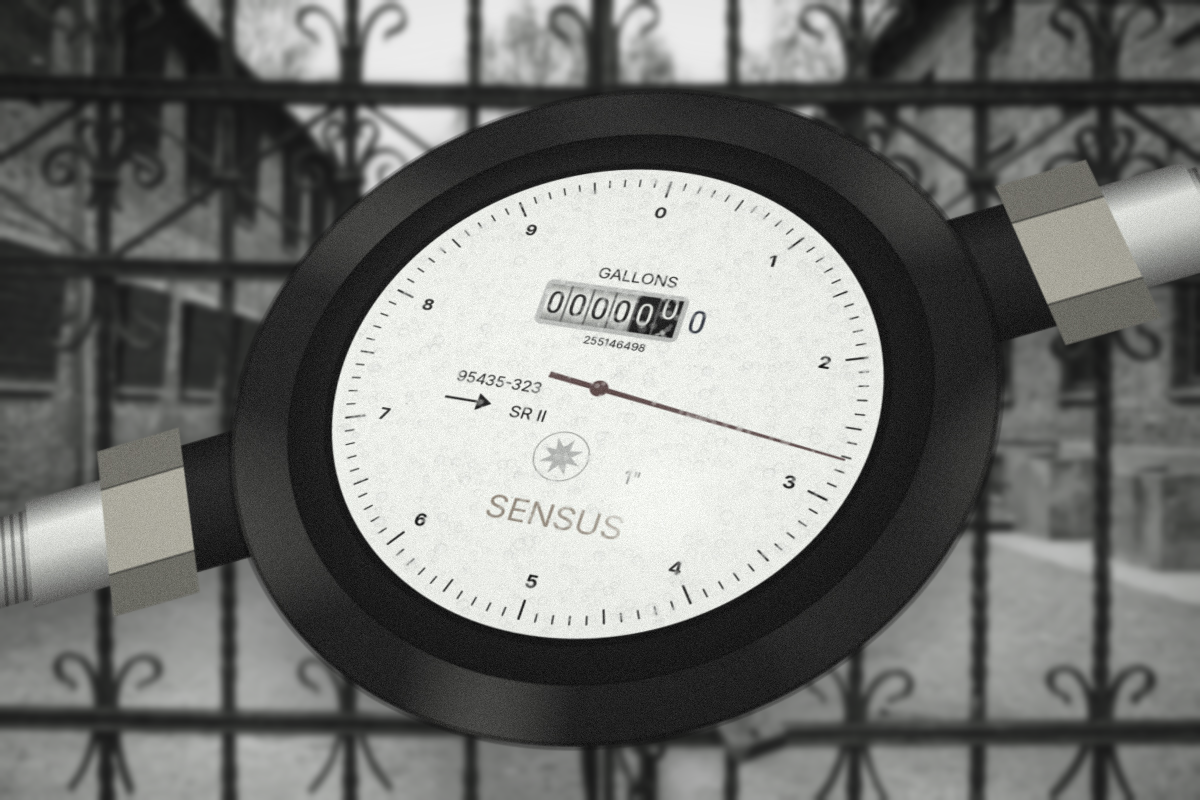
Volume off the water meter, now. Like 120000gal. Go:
2.7gal
